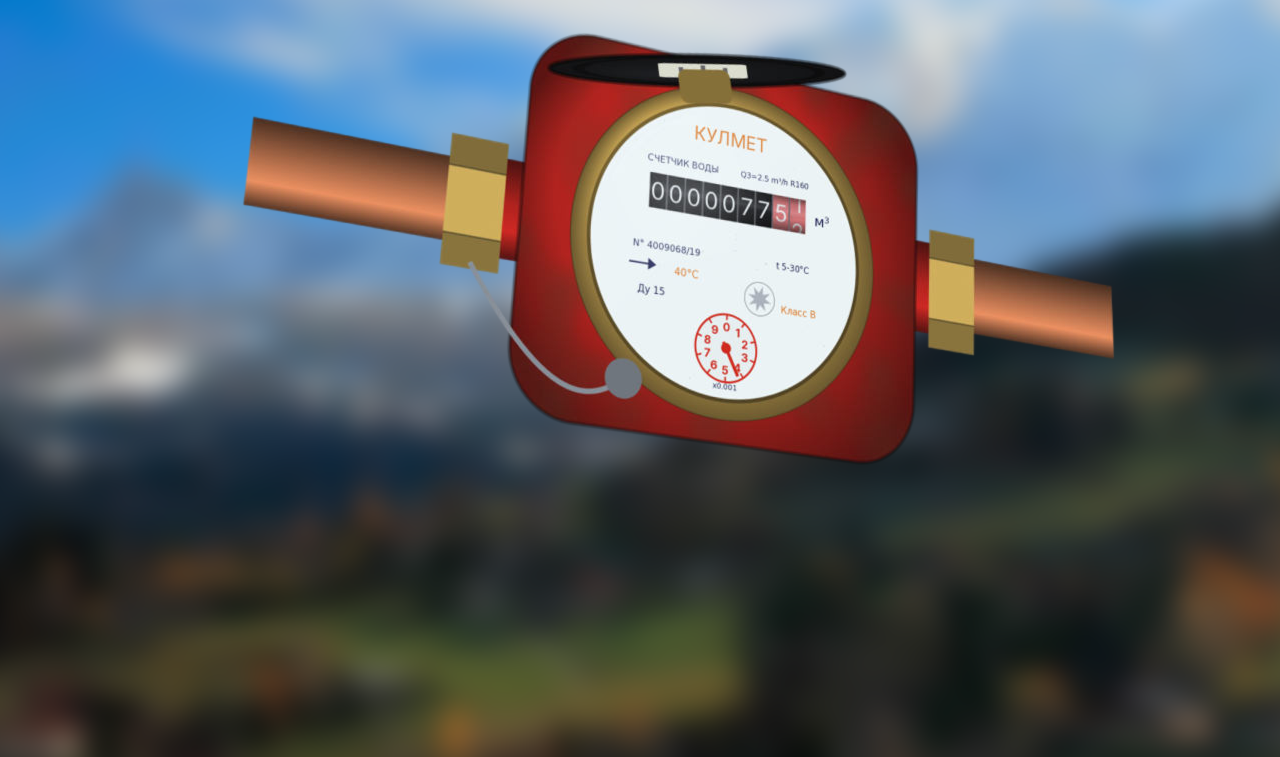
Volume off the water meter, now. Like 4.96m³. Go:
77.514m³
